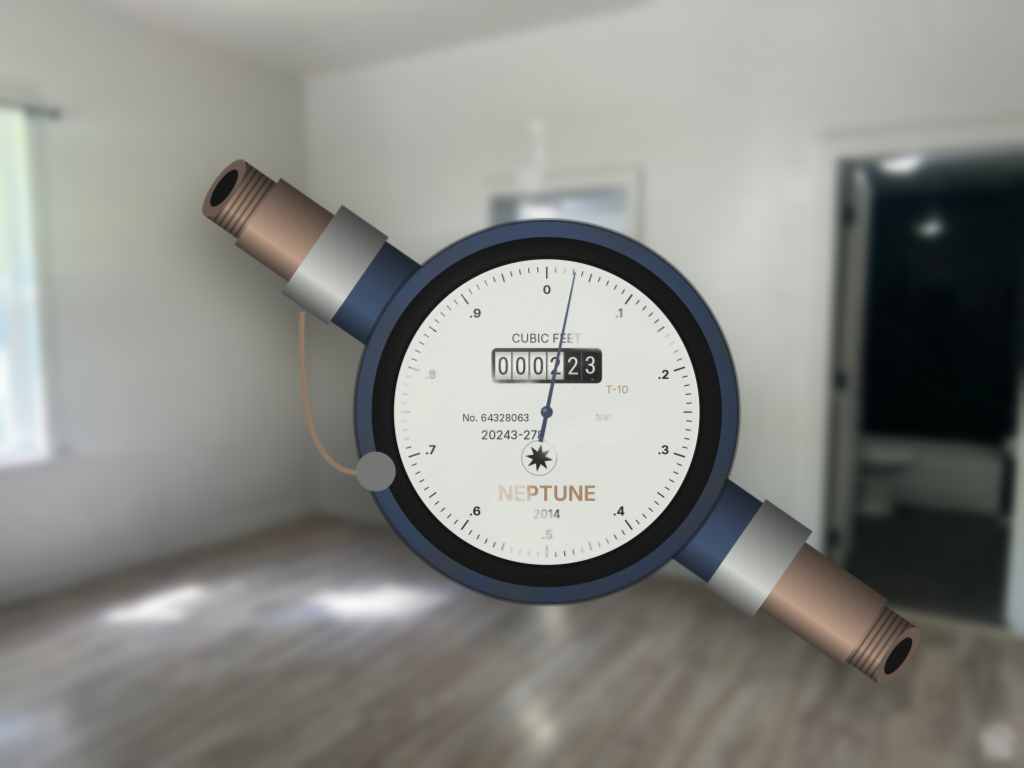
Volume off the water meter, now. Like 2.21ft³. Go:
223.03ft³
